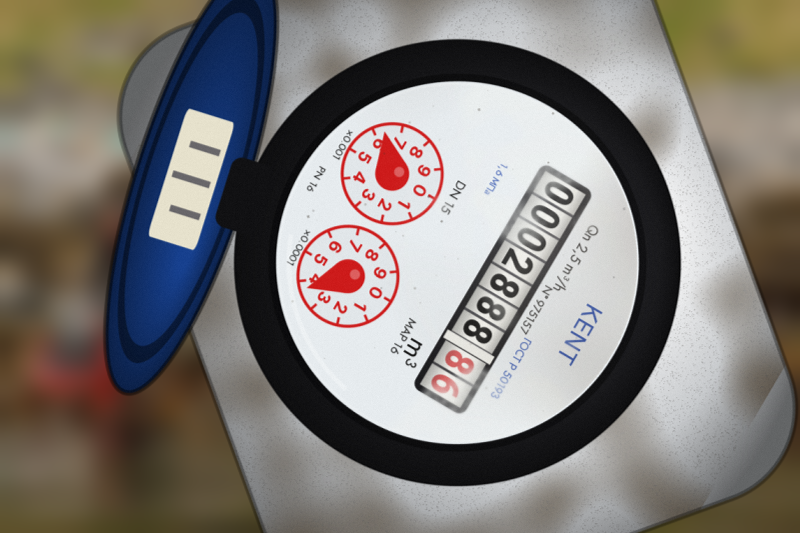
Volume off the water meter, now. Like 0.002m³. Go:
2888.8663m³
